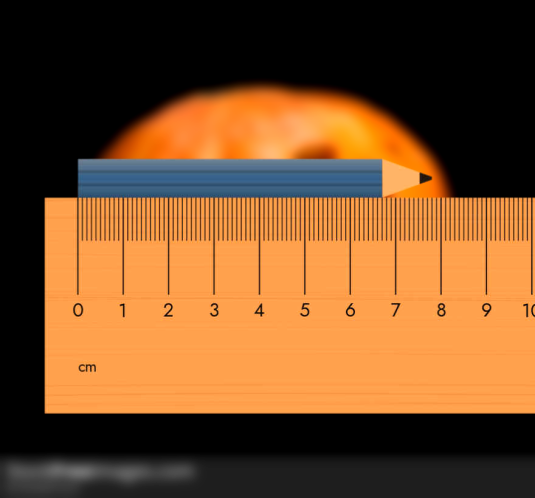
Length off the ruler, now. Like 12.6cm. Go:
7.8cm
